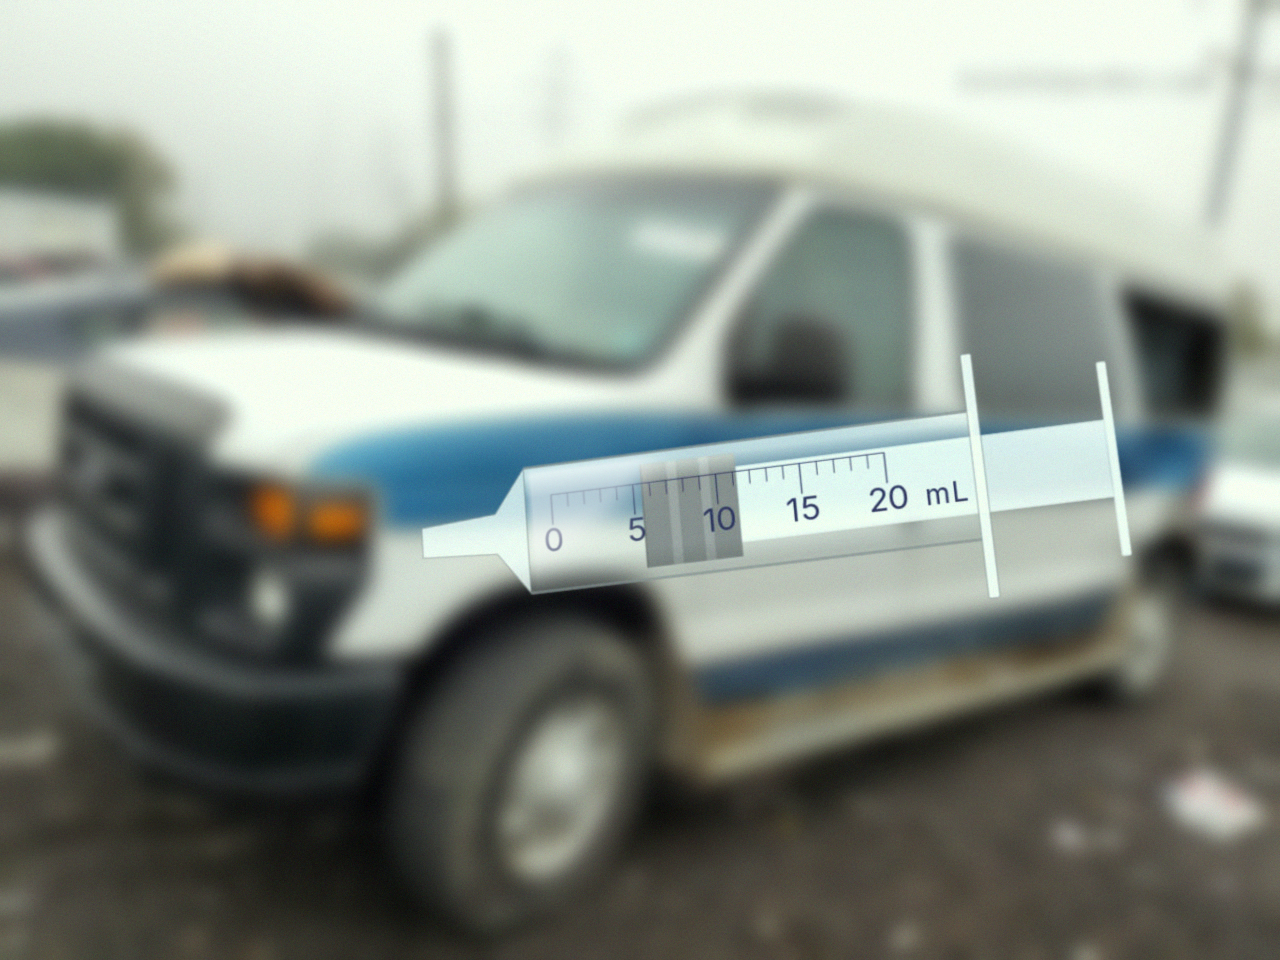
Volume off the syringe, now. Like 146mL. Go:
5.5mL
